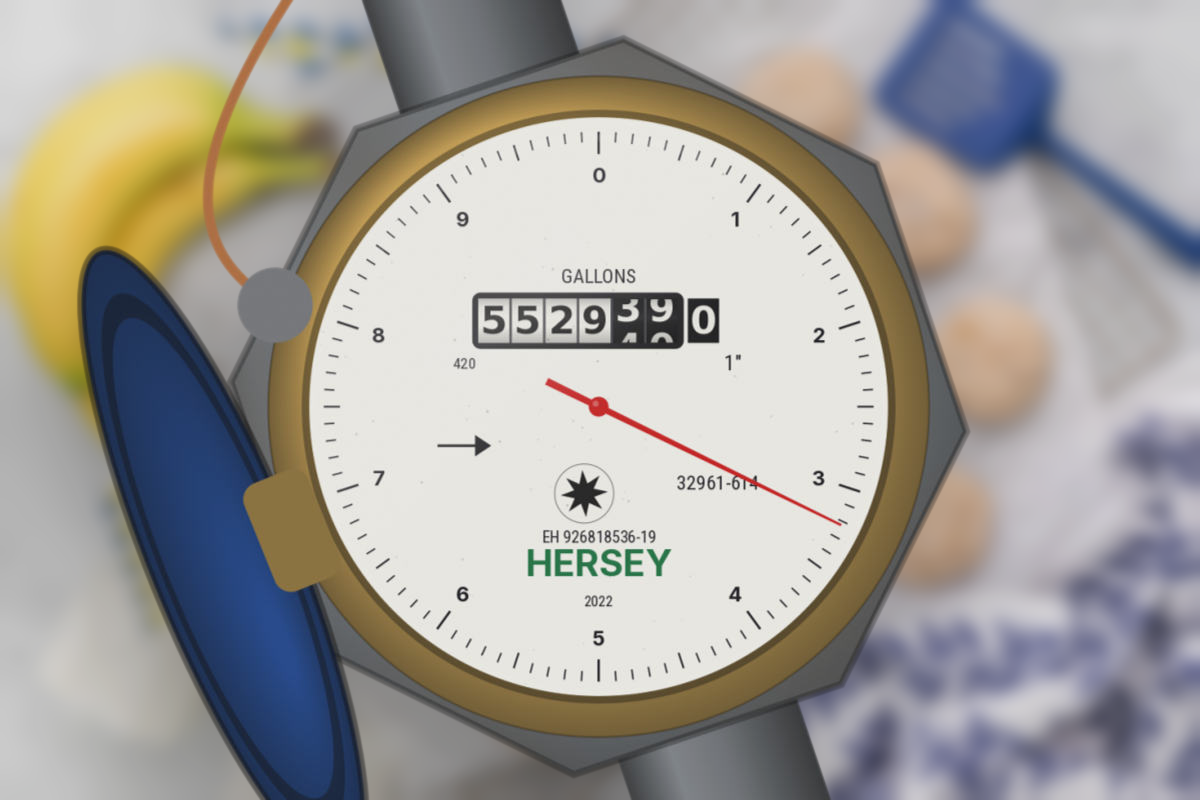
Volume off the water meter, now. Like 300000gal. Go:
5529393.2gal
